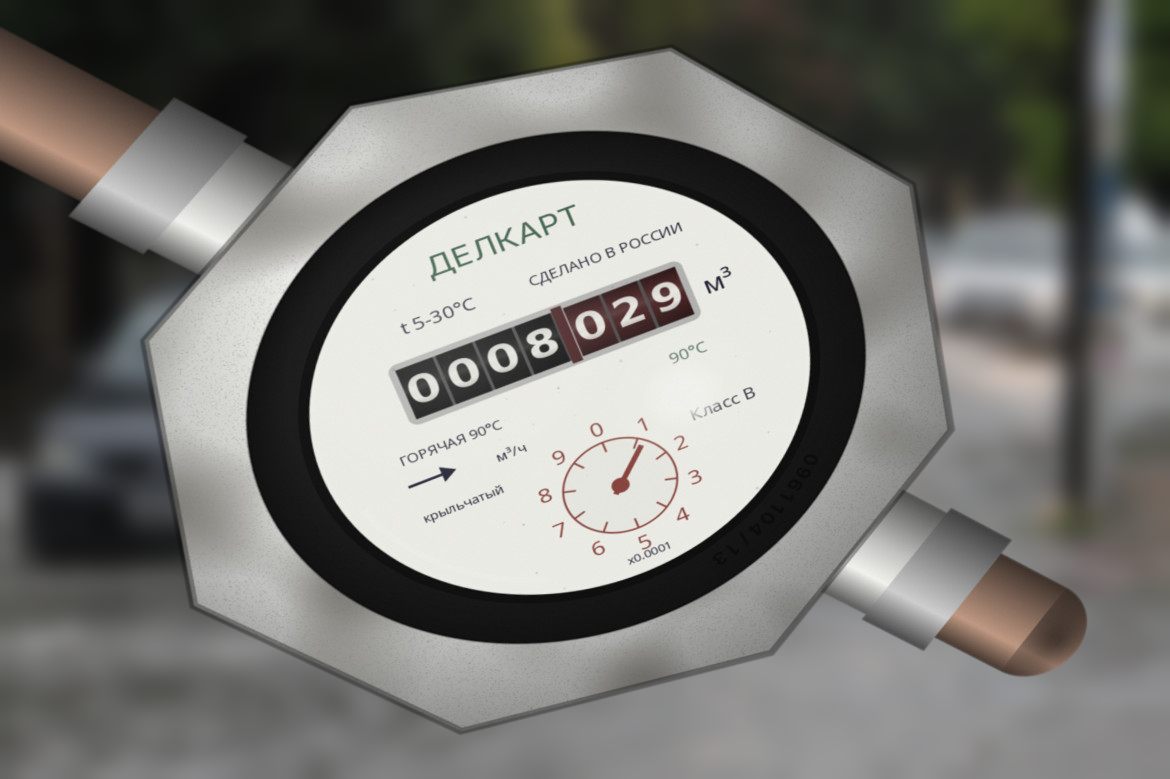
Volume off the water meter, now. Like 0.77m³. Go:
8.0291m³
